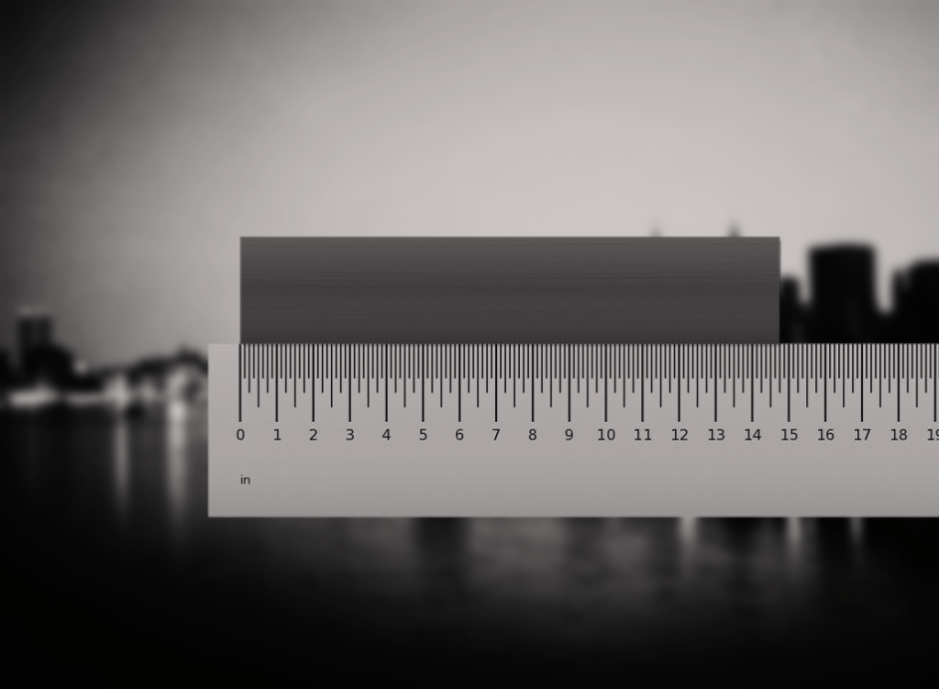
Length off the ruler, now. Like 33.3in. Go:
14.75in
